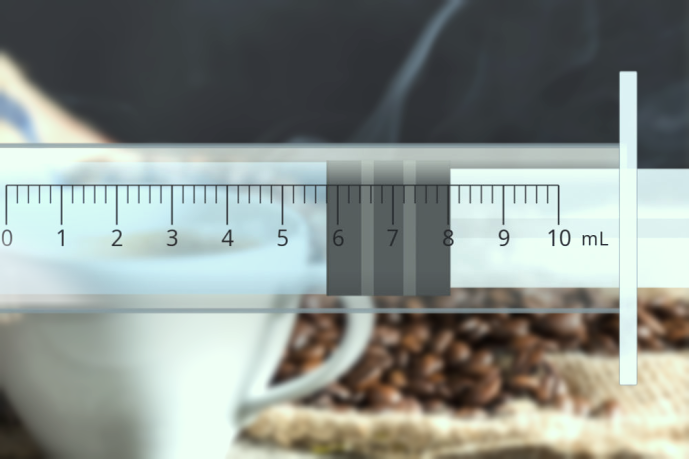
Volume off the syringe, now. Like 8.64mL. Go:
5.8mL
